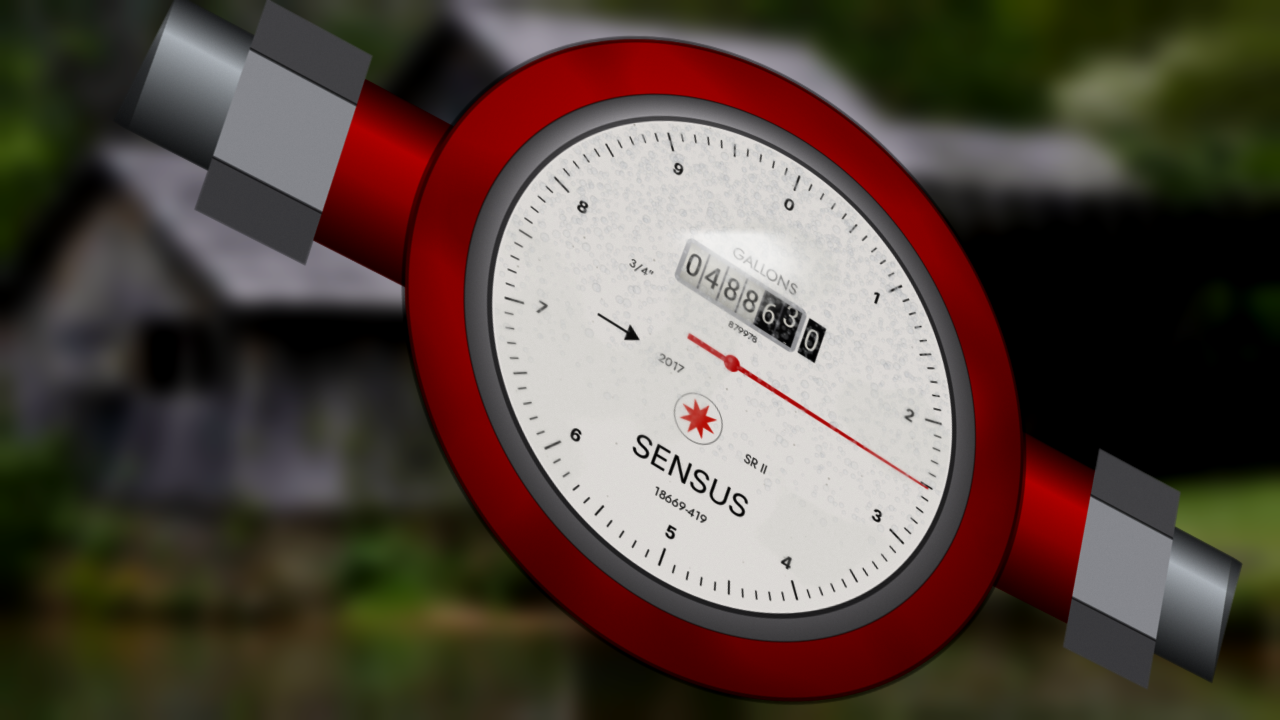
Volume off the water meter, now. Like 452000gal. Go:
488632.5gal
